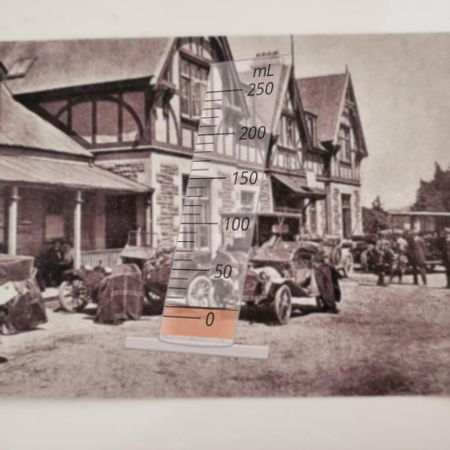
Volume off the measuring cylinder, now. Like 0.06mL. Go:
10mL
